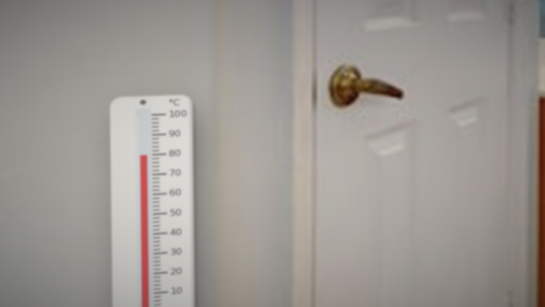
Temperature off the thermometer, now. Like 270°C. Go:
80°C
